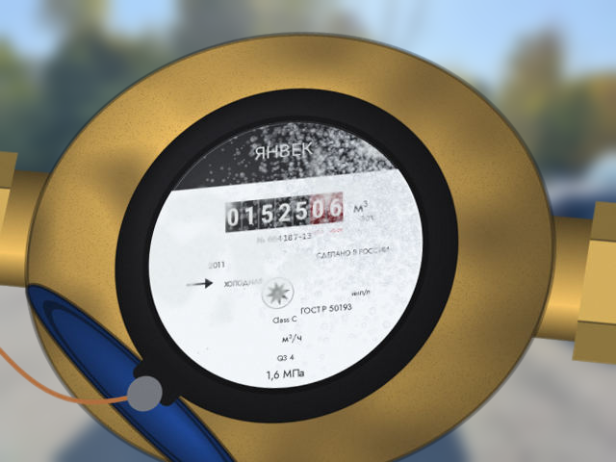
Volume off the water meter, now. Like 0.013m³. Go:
1525.06m³
